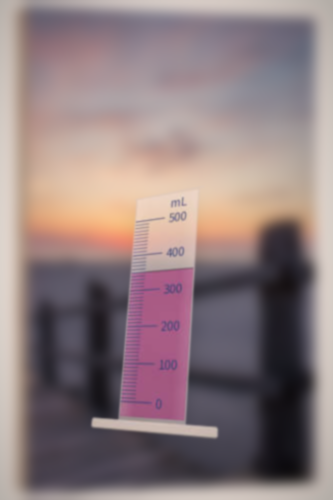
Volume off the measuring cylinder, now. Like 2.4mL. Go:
350mL
